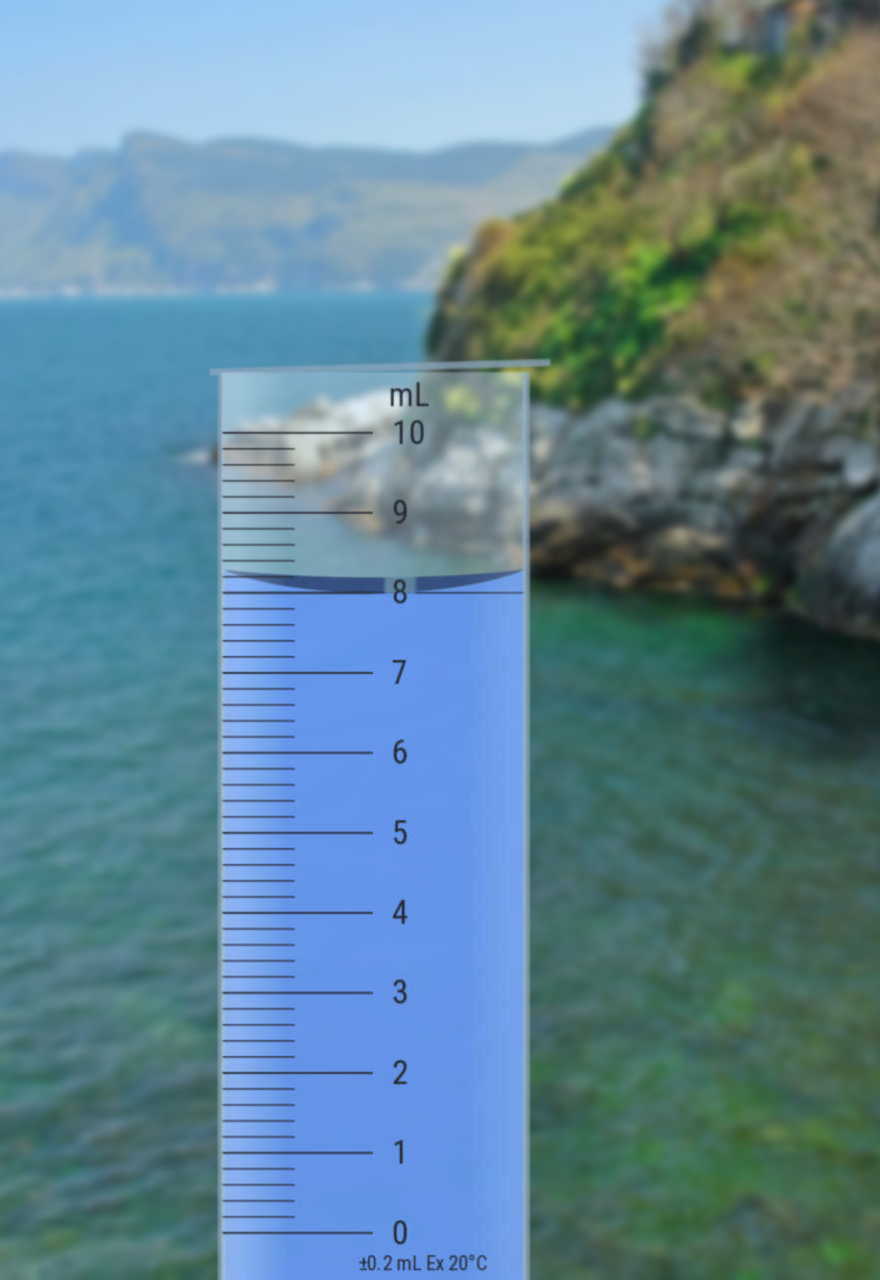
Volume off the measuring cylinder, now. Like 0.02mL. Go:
8mL
